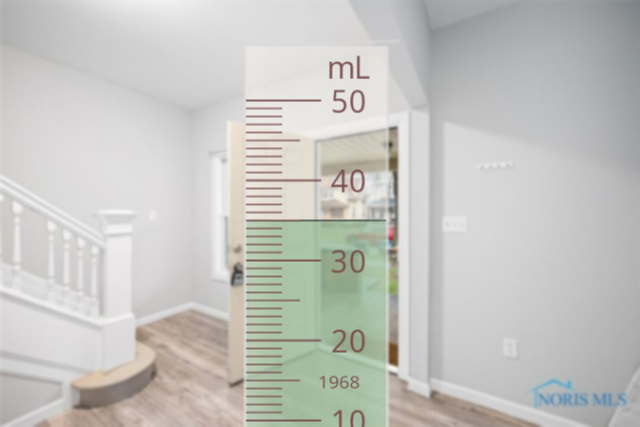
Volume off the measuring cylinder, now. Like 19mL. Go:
35mL
